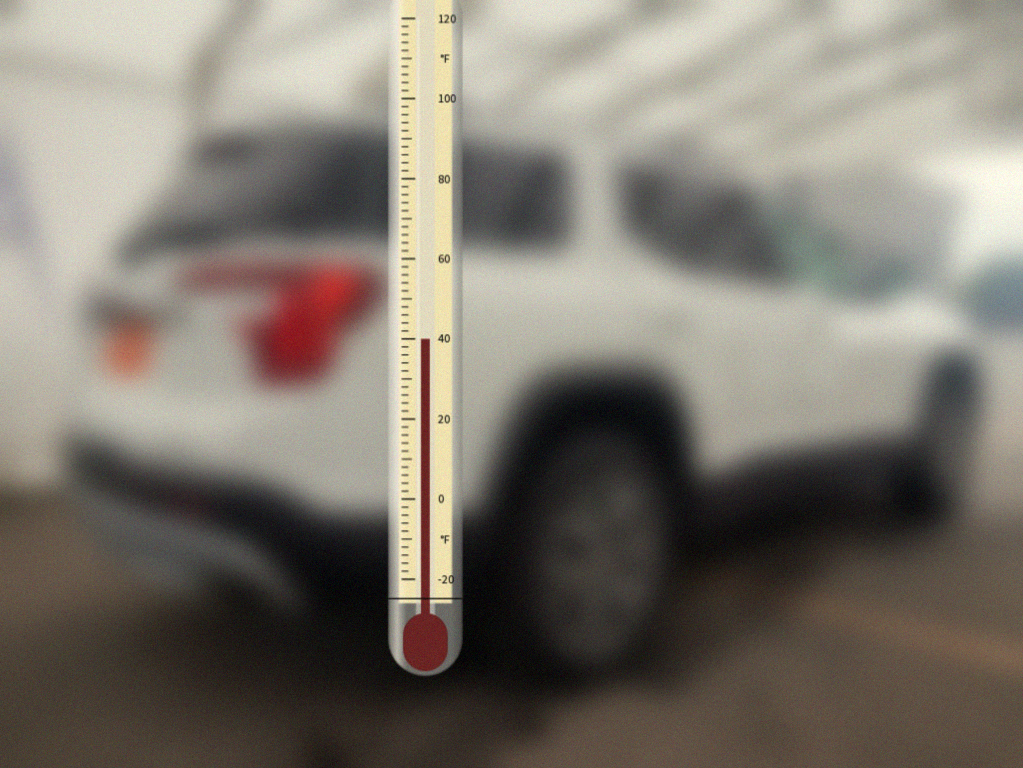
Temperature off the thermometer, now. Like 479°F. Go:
40°F
